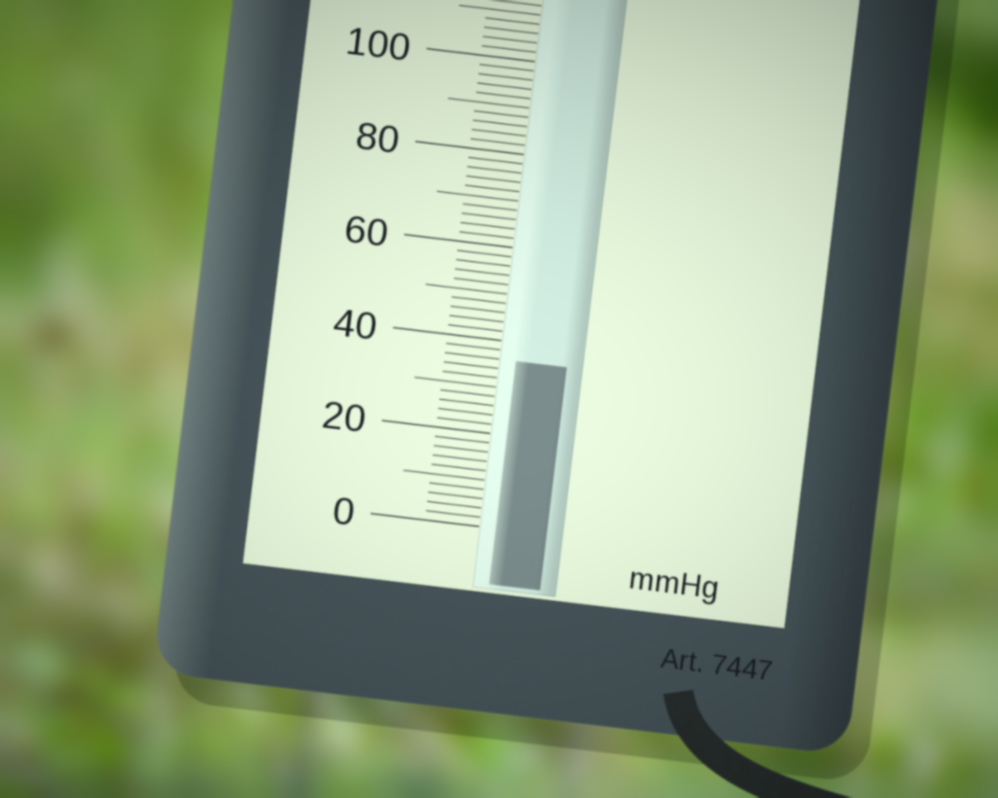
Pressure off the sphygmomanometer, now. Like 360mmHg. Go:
36mmHg
